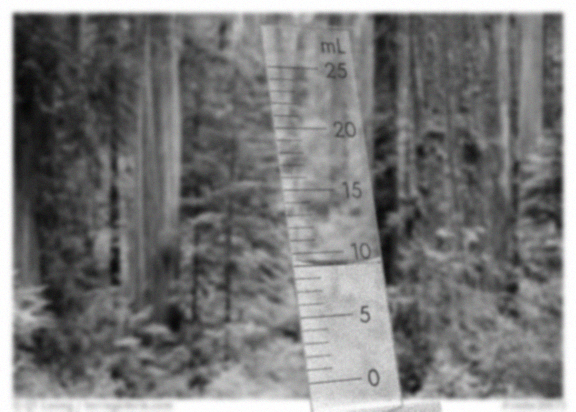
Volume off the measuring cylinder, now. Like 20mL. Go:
9mL
